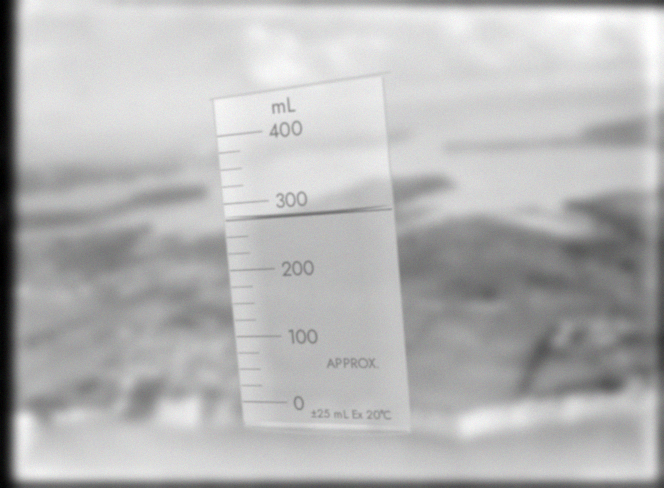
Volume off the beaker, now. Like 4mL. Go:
275mL
